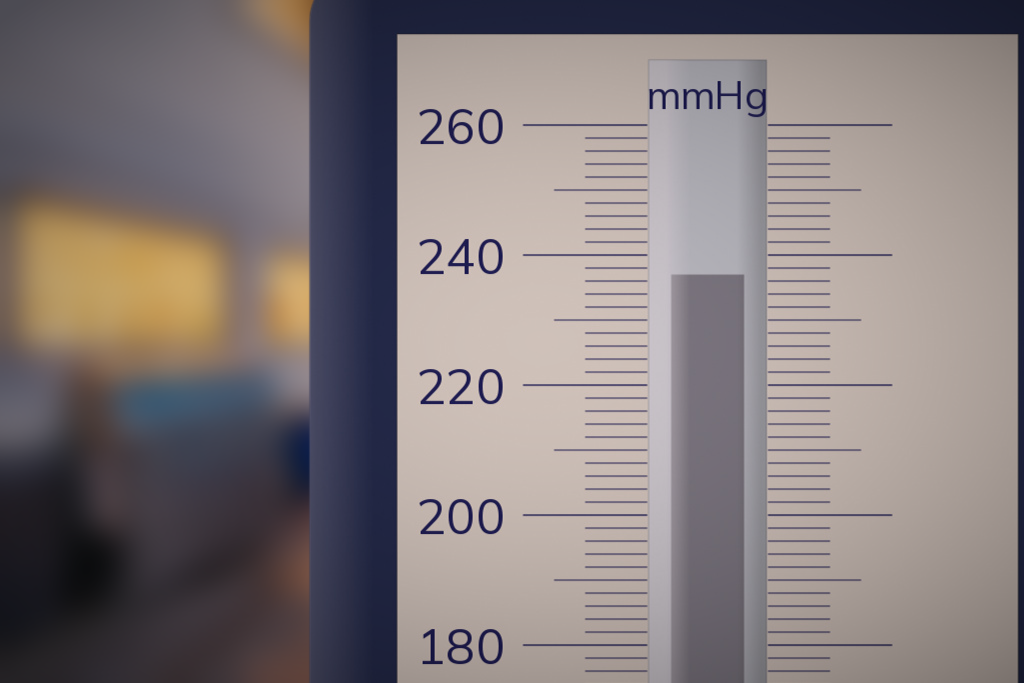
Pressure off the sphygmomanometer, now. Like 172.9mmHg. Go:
237mmHg
